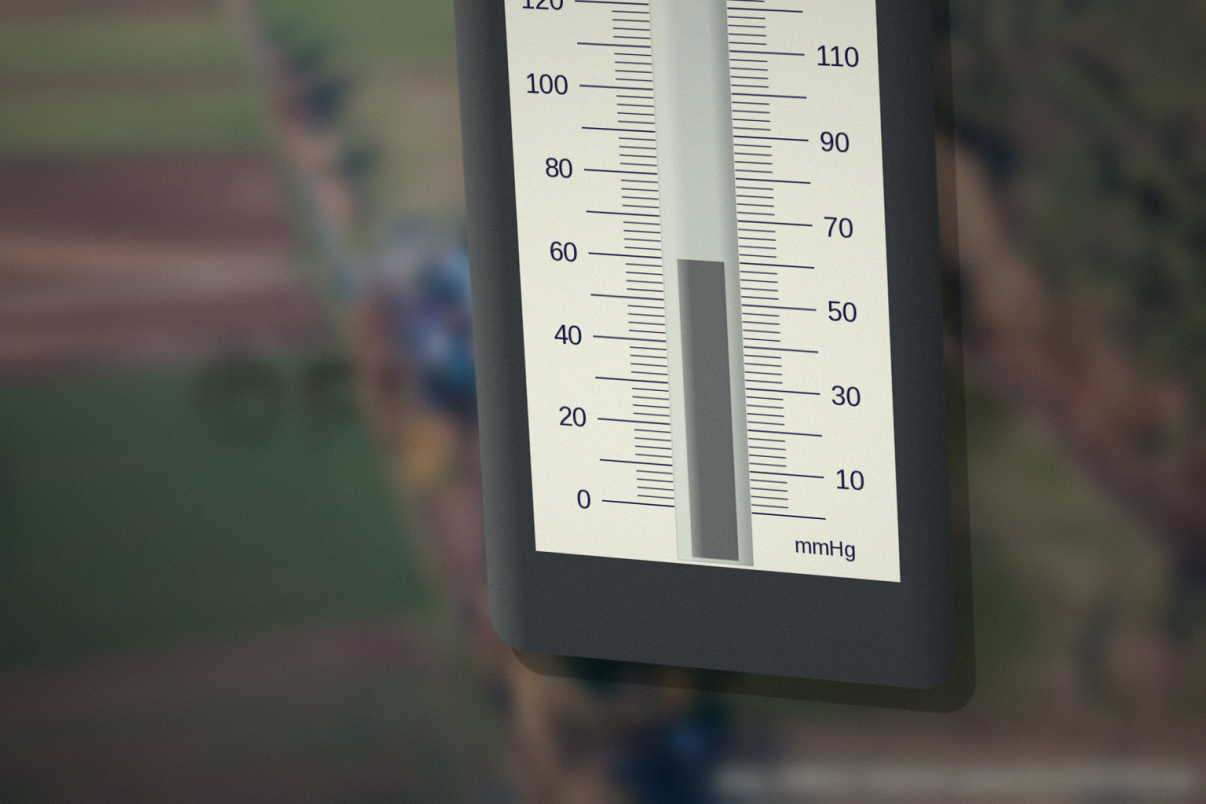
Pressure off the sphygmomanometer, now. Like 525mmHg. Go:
60mmHg
